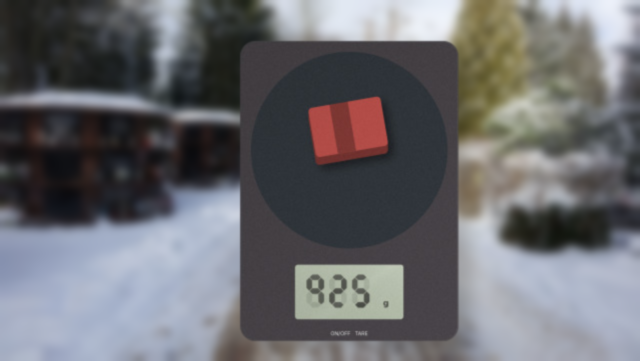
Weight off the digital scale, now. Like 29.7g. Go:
925g
